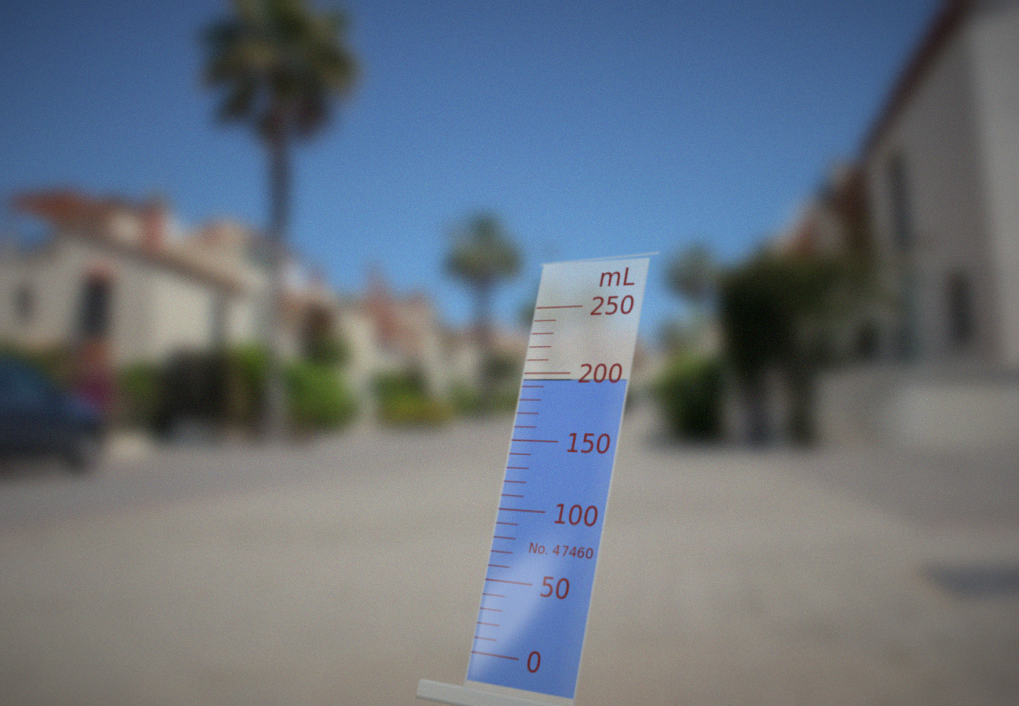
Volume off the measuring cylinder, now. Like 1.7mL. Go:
195mL
